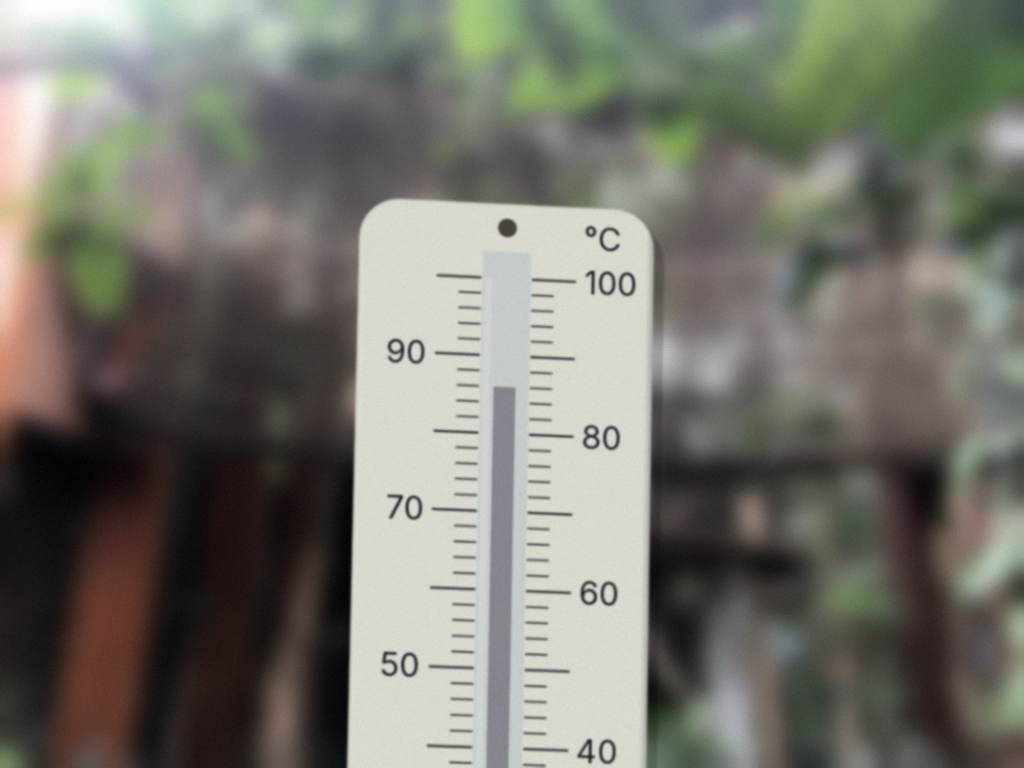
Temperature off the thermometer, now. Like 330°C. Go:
86°C
